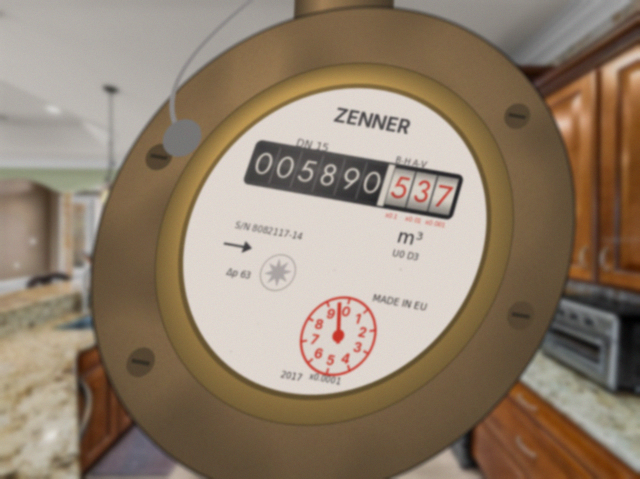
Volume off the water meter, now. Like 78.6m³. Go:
5890.5369m³
